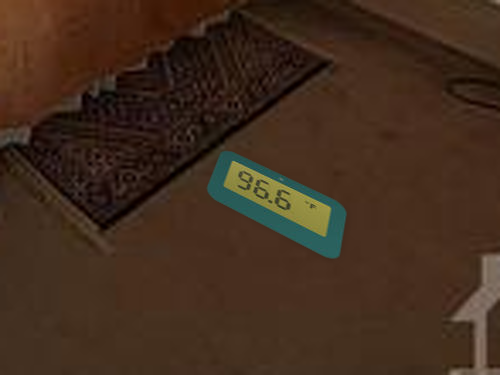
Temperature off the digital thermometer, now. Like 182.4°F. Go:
96.6°F
